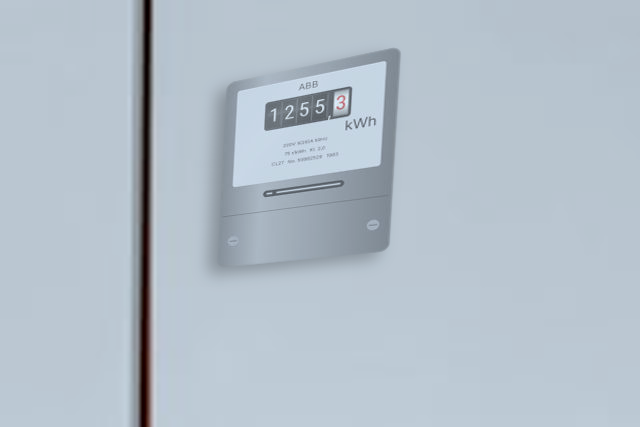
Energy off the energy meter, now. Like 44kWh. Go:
1255.3kWh
